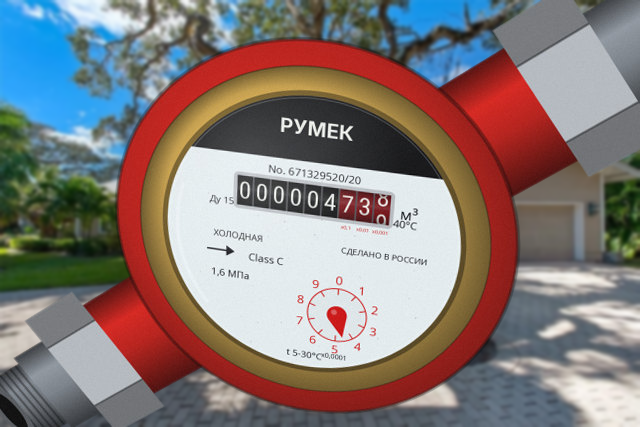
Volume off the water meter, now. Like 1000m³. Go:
4.7384m³
